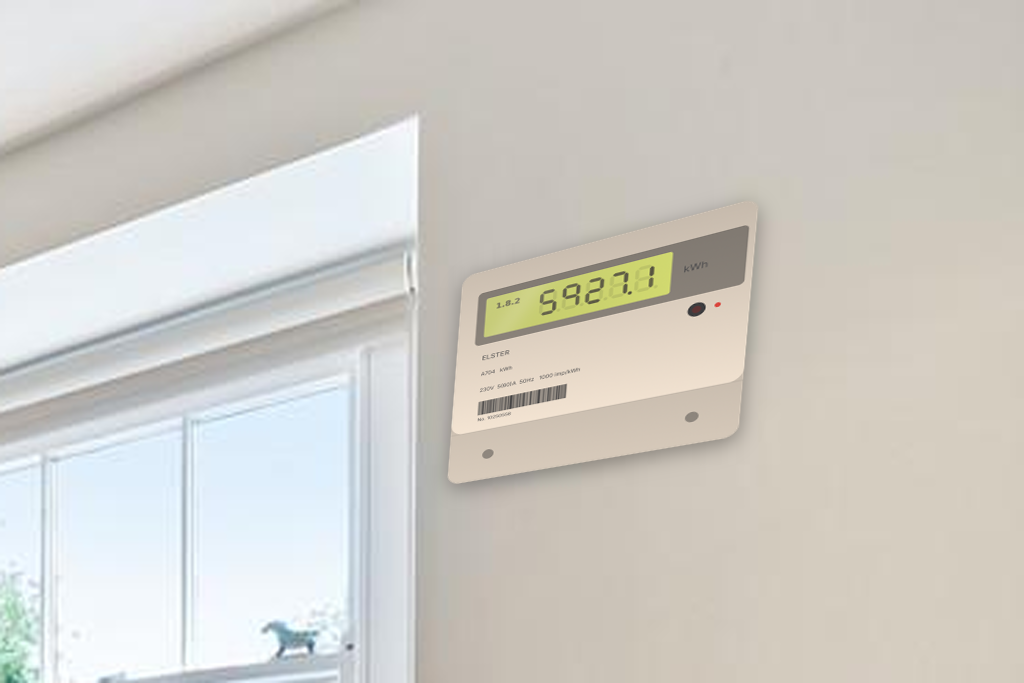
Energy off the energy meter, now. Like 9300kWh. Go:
5927.1kWh
